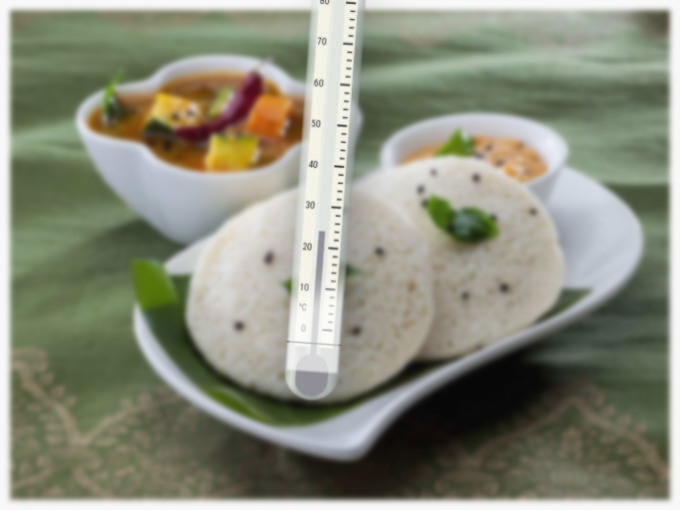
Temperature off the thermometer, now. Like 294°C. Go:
24°C
